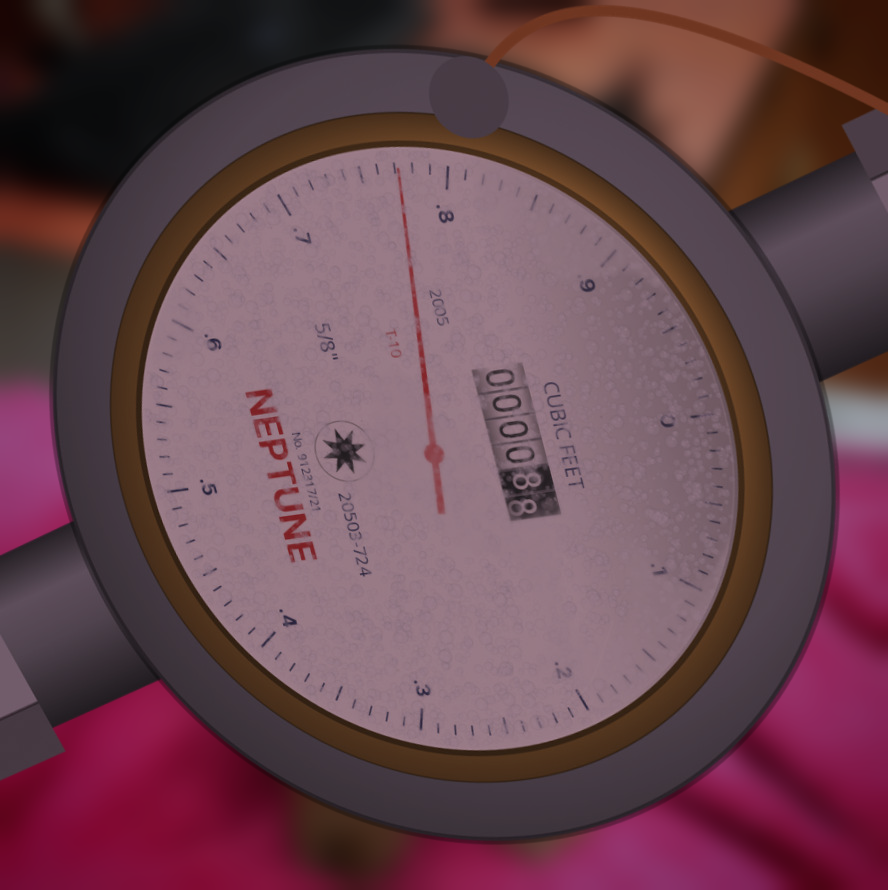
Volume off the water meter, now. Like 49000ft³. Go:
87.77ft³
